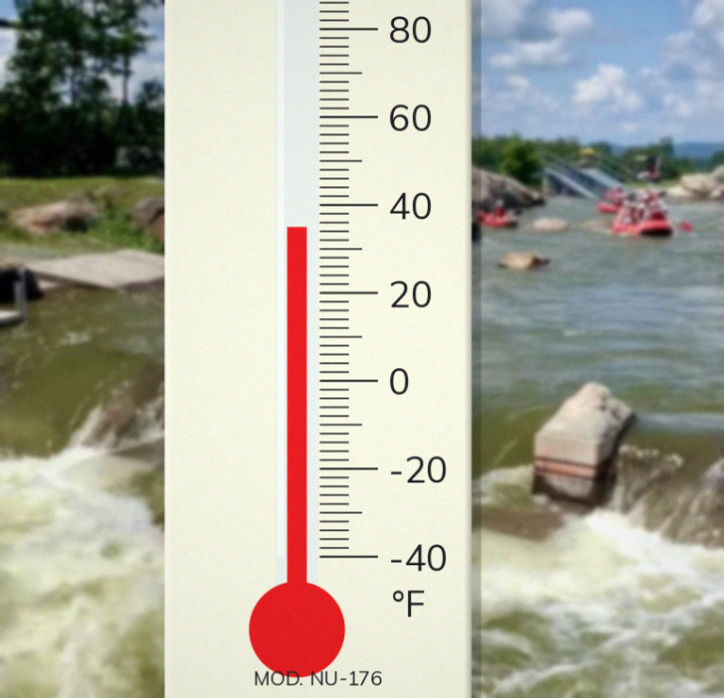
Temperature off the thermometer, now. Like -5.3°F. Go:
35°F
